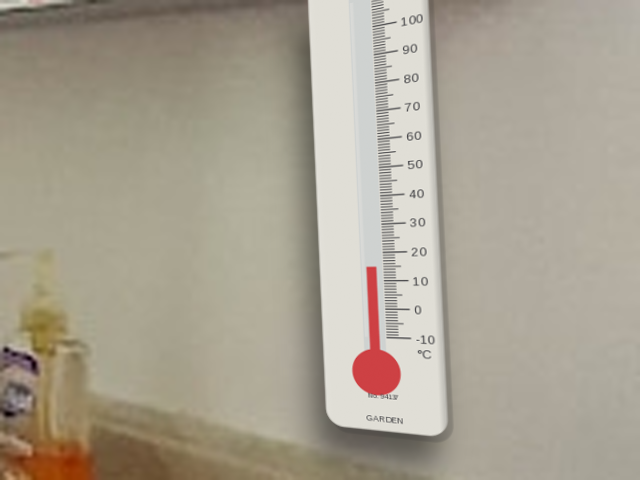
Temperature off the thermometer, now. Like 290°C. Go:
15°C
